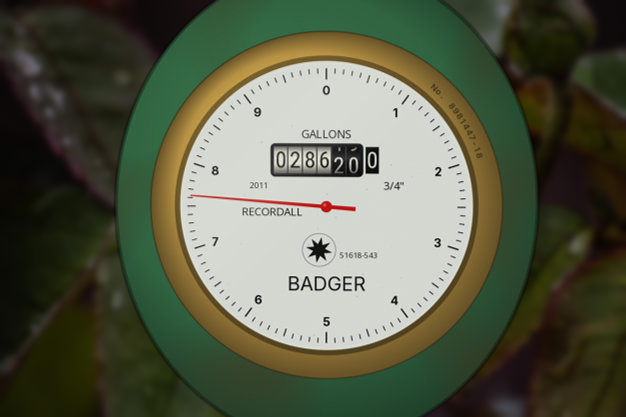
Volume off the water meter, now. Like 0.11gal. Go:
286197.6gal
